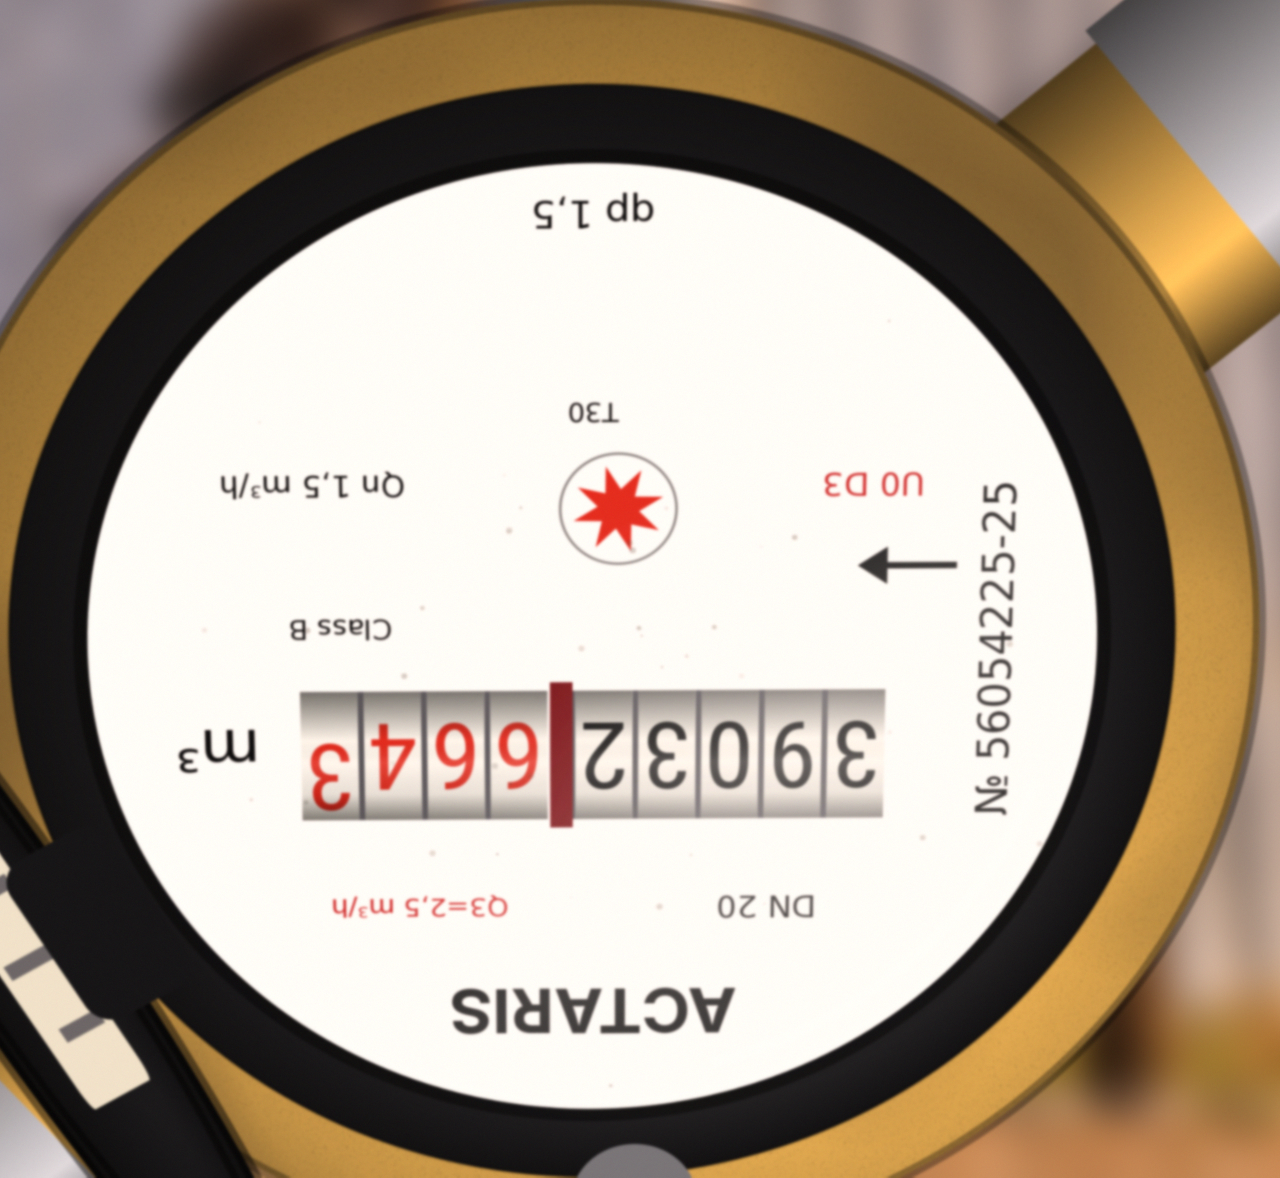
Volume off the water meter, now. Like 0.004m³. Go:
39032.6643m³
